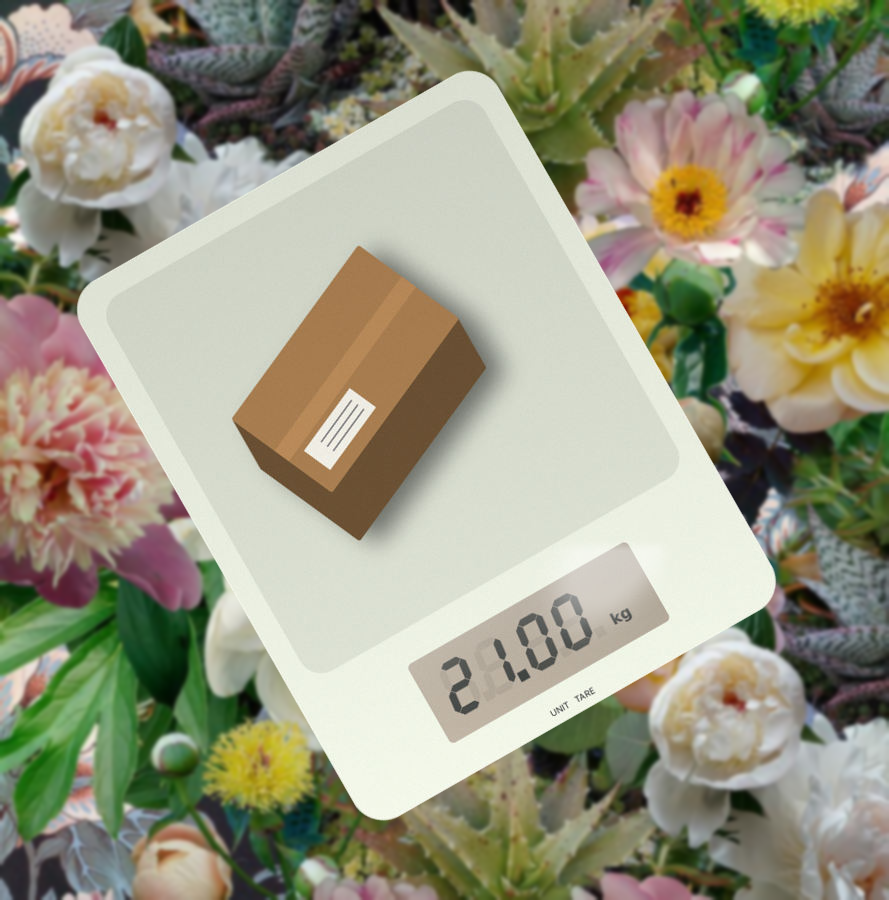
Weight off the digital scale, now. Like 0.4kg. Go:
21.00kg
